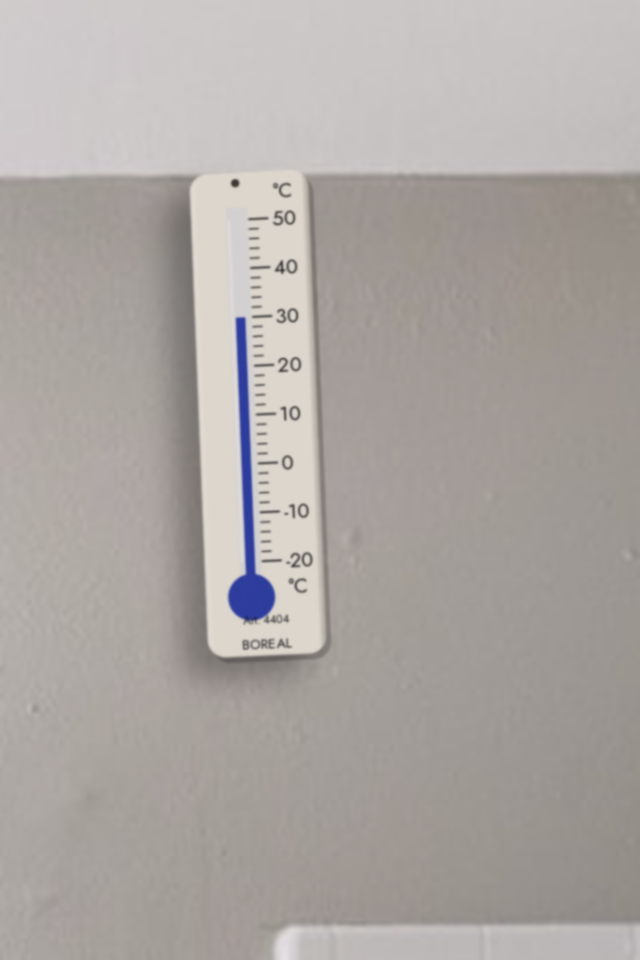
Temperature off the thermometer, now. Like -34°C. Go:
30°C
